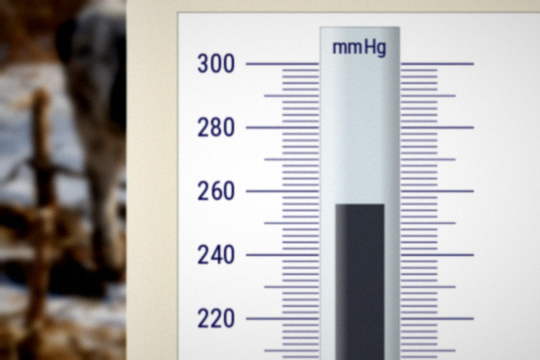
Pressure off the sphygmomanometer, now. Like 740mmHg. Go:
256mmHg
